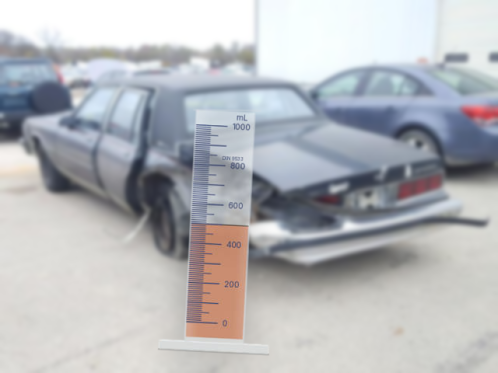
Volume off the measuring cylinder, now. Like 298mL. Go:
500mL
